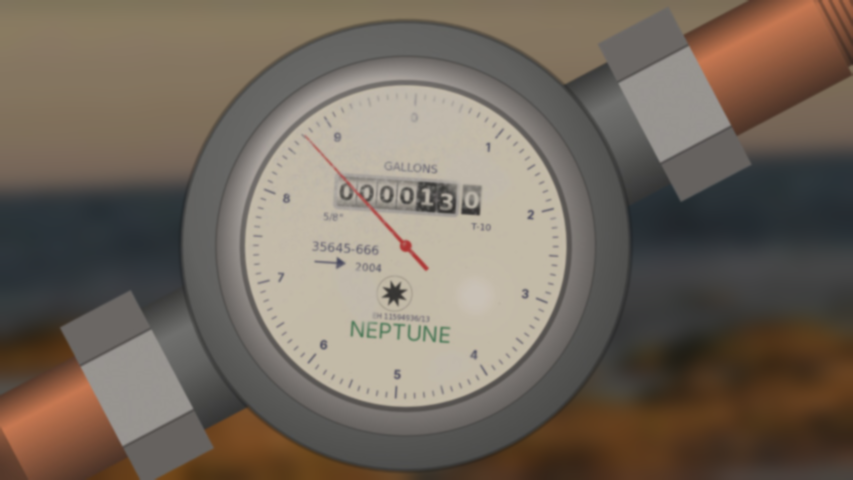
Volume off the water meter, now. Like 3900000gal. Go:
128.7gal
